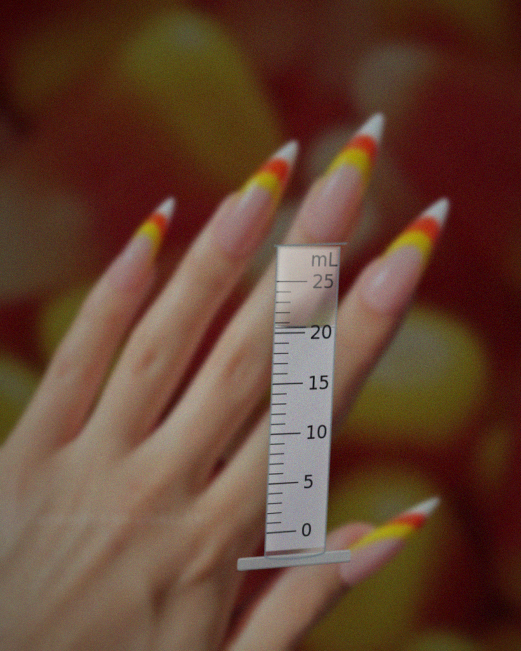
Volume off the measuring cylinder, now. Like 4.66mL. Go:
20.5mL
